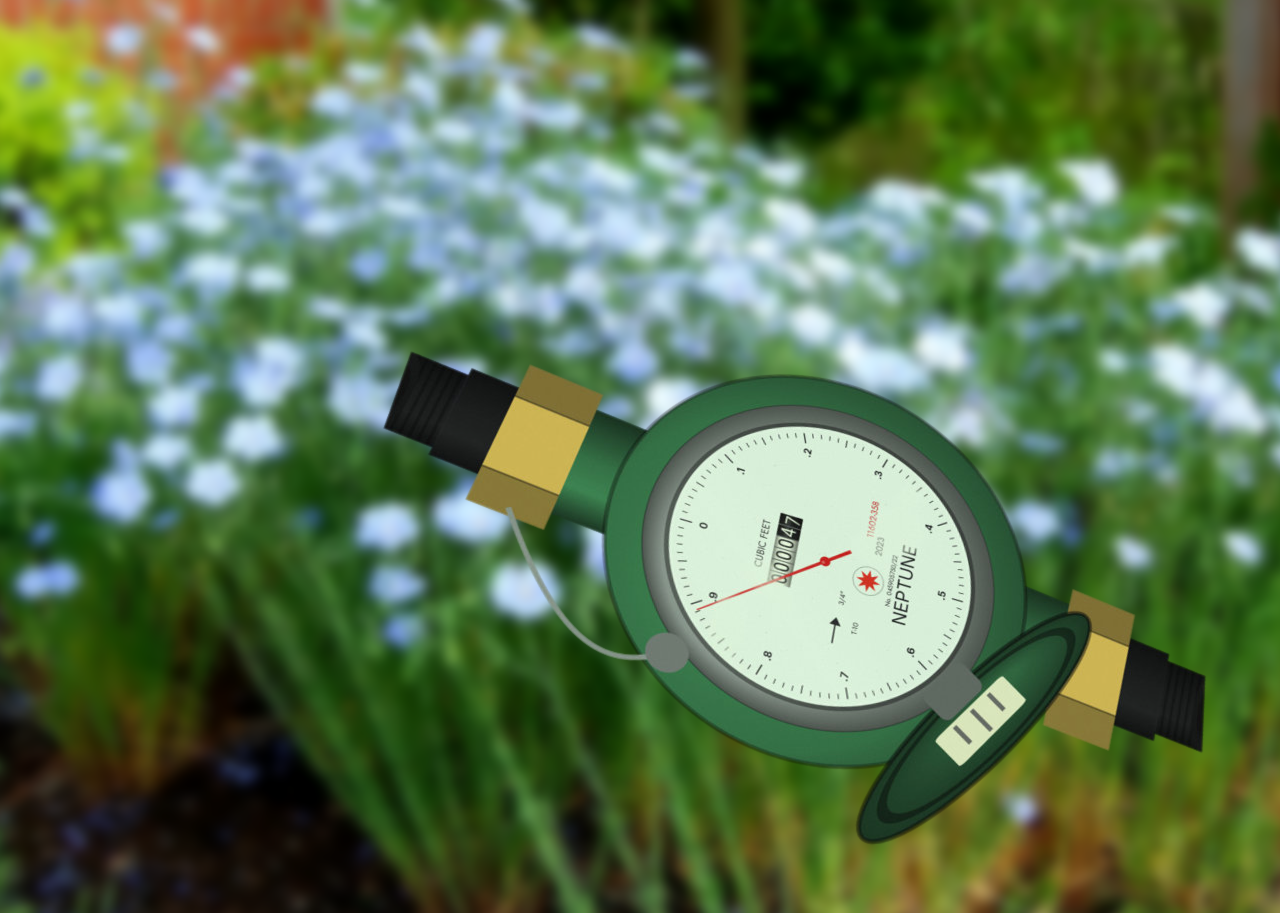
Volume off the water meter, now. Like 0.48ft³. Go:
46.89ft³
